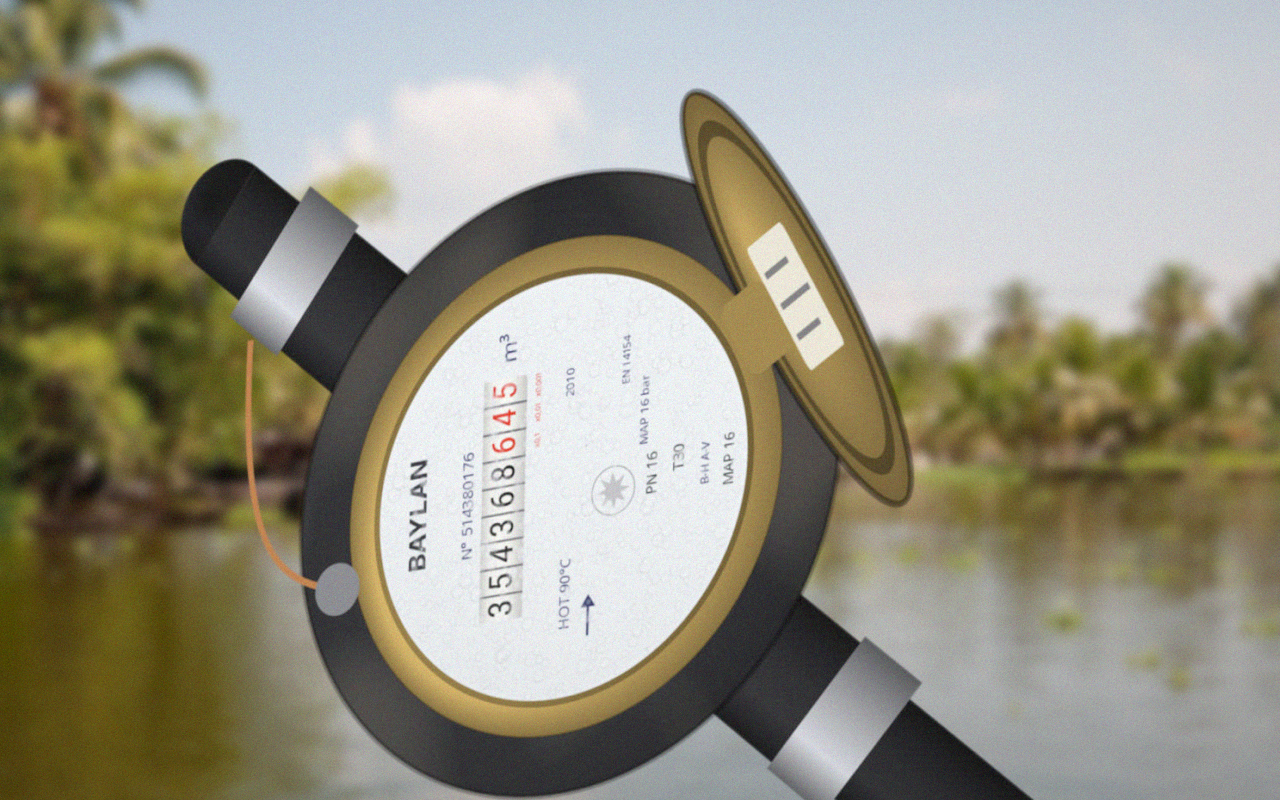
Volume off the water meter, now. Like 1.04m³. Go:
354368.645m³
